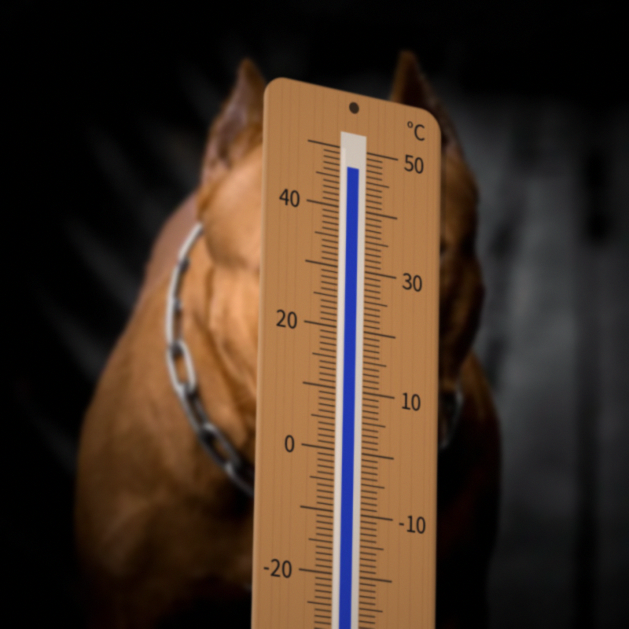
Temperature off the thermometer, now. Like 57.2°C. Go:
47°C
